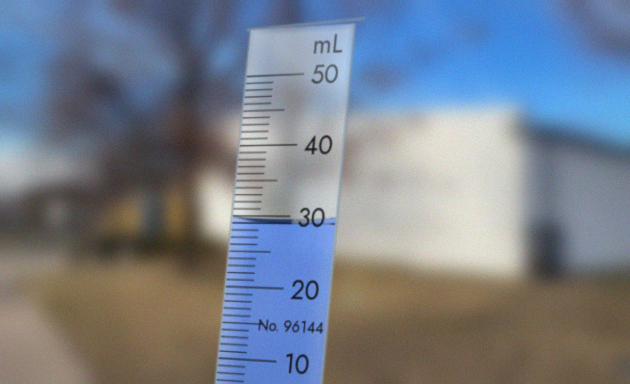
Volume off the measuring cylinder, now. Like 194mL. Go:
29mL
